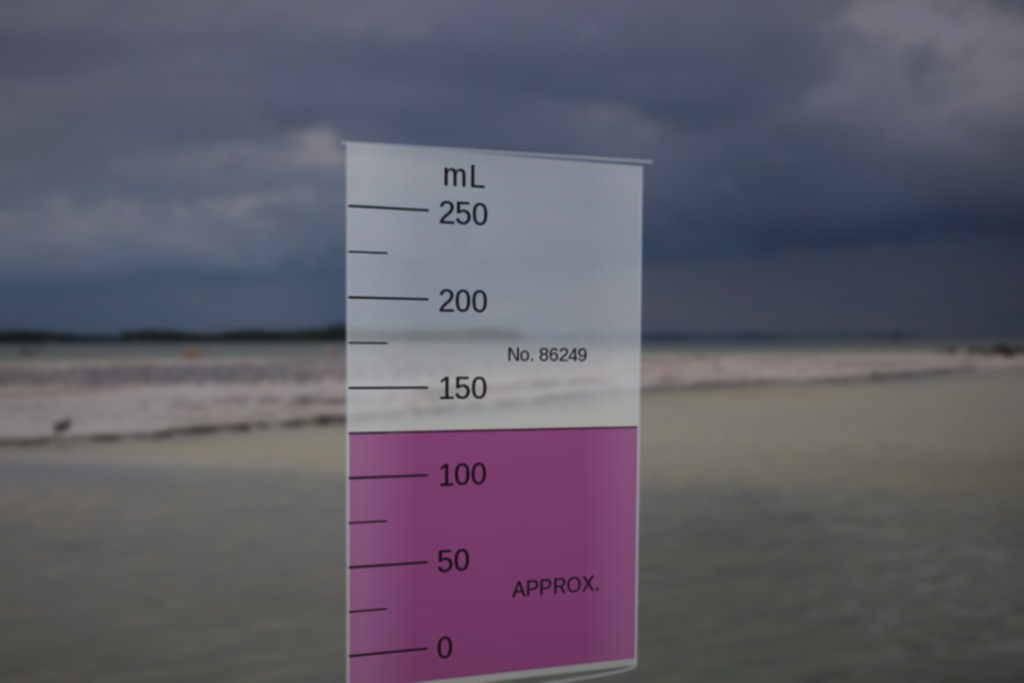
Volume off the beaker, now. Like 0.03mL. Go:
125mL
